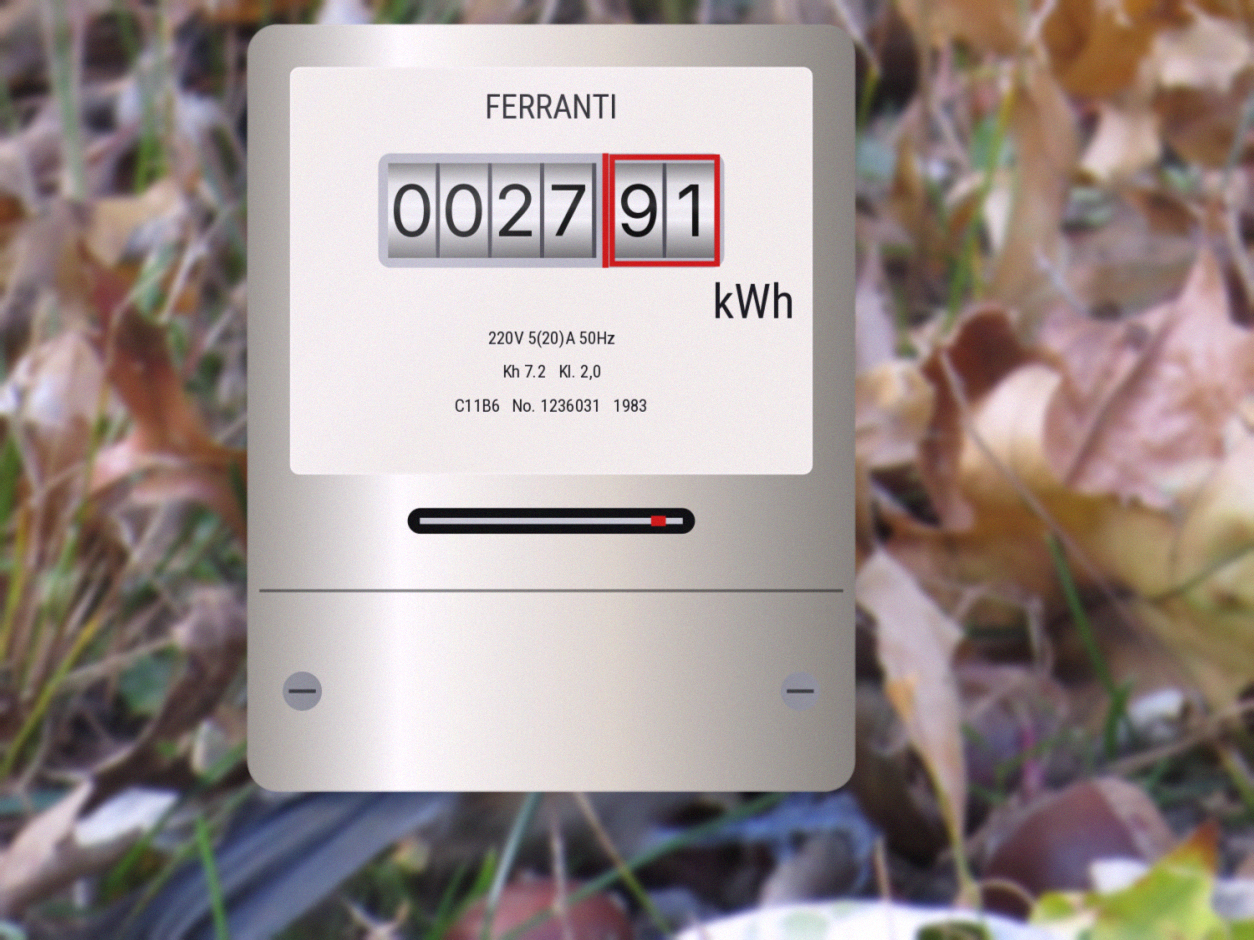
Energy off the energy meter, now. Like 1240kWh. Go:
27.91kWh
